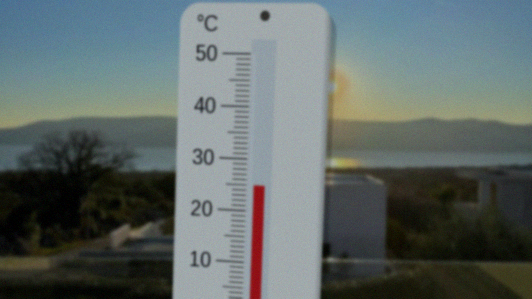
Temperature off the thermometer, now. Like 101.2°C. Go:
25°C
